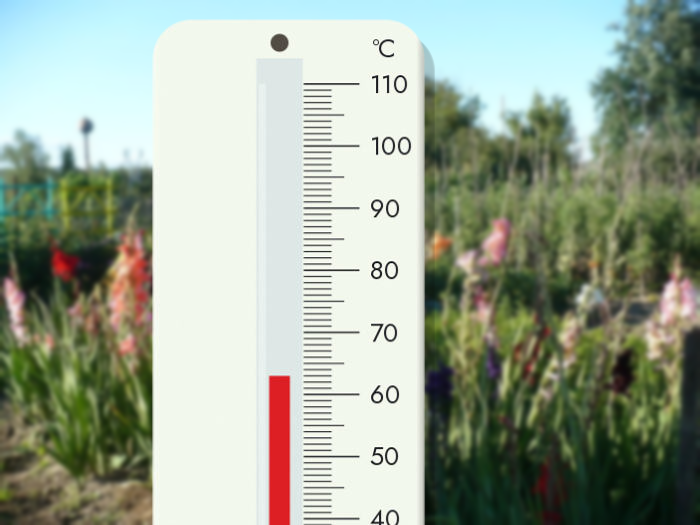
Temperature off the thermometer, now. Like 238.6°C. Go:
63°C
